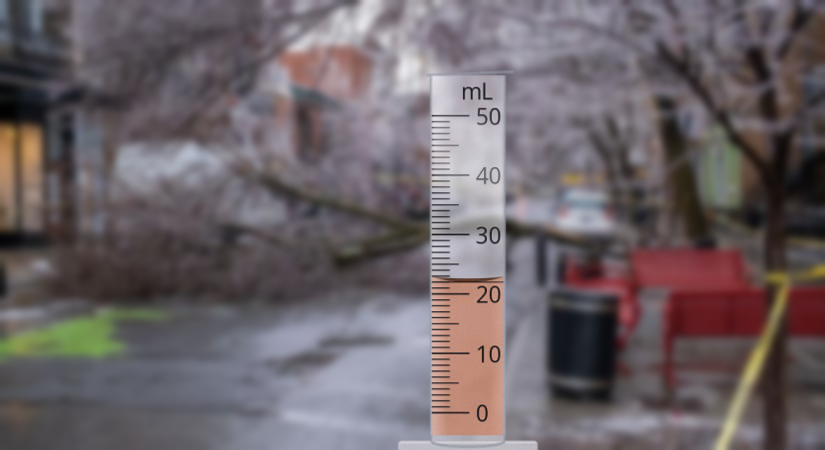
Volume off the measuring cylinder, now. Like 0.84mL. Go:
22mL
